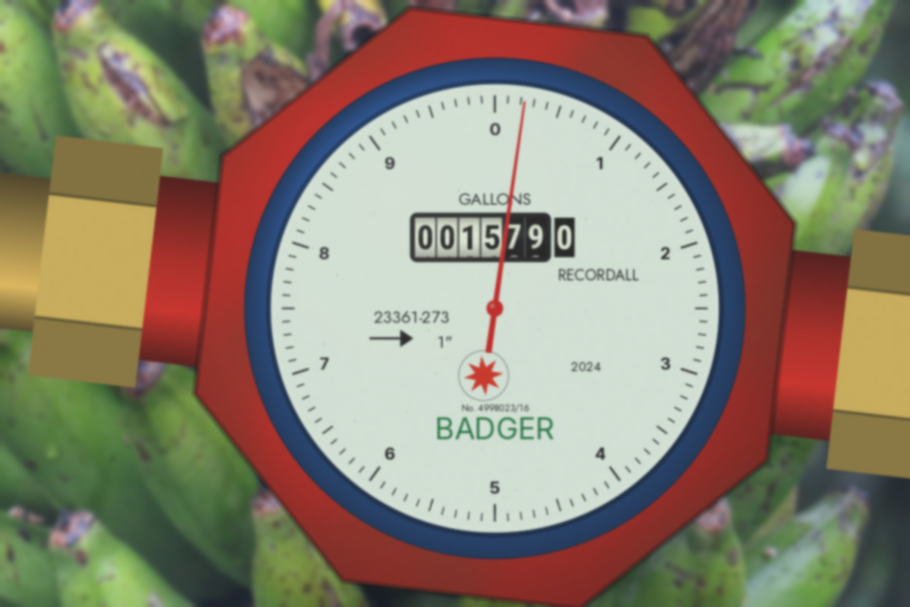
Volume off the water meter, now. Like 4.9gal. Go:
15790.2gal
